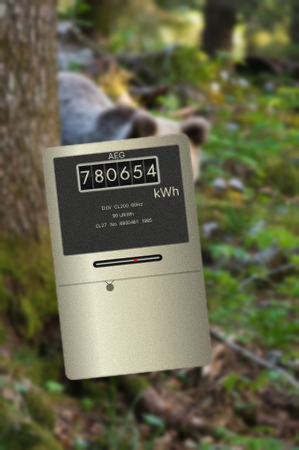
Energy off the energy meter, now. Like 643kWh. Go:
780654kWh
